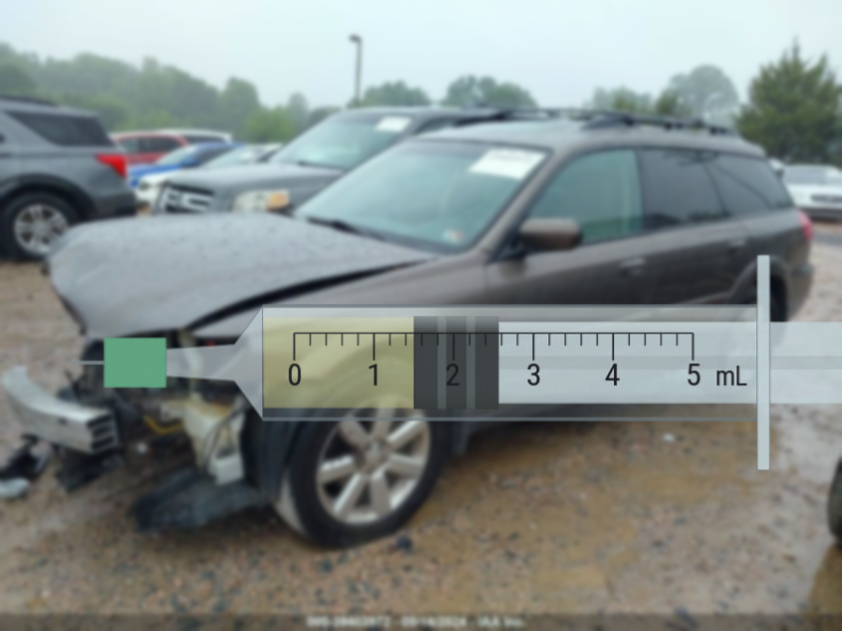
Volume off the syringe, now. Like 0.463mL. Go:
1.5mL
